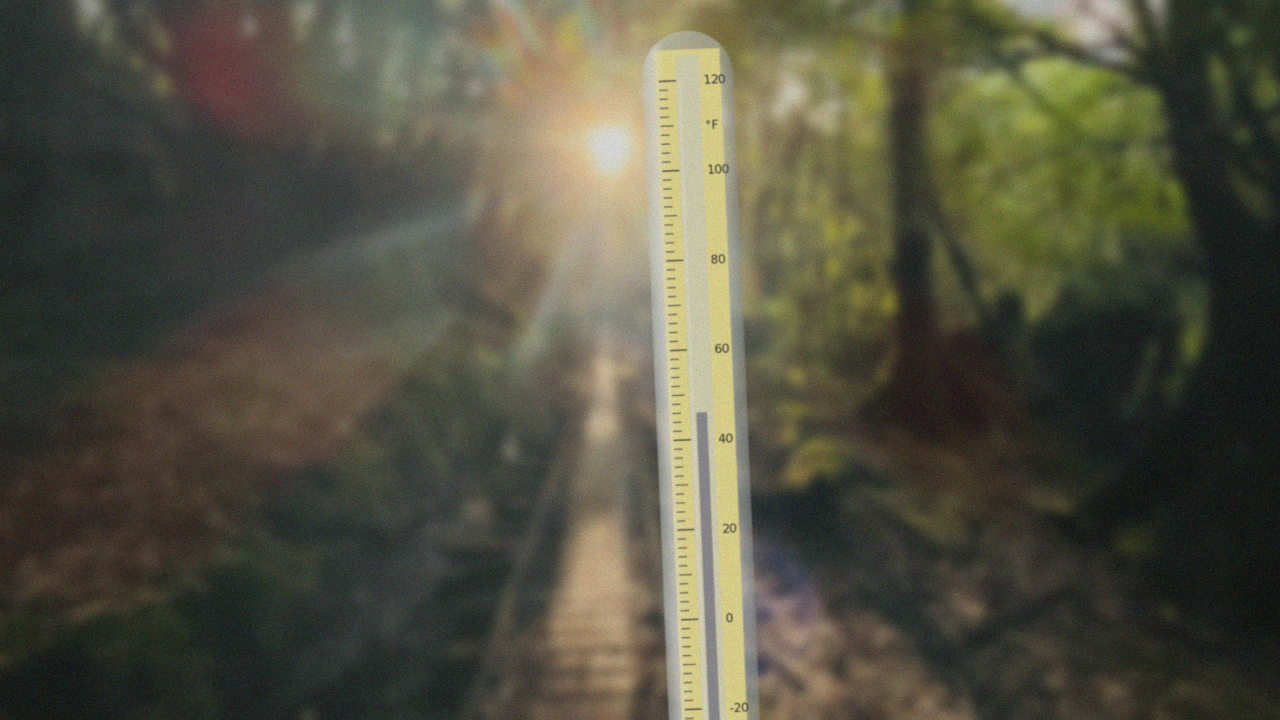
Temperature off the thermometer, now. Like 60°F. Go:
46°F
